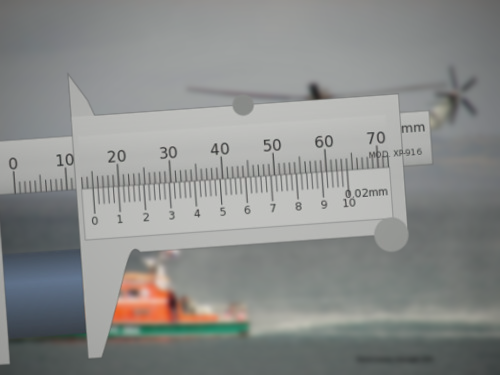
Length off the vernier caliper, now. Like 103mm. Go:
15.0mm
